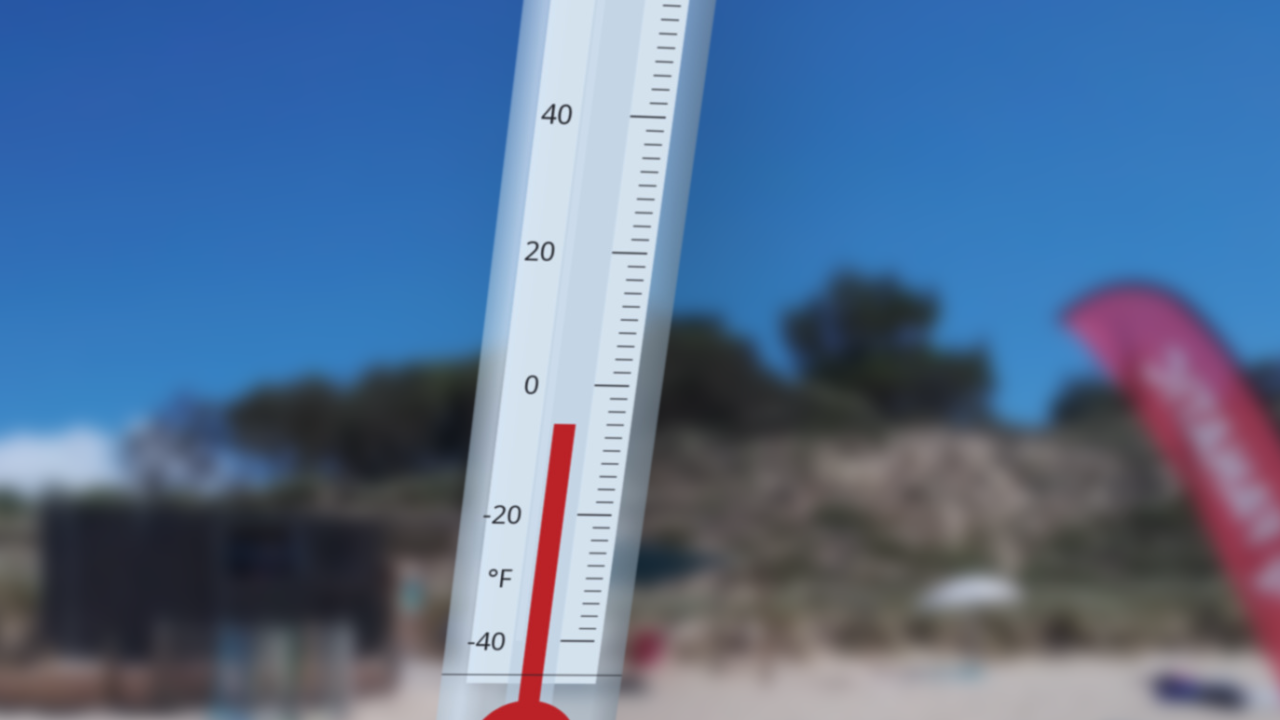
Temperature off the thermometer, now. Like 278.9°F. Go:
-6°F
